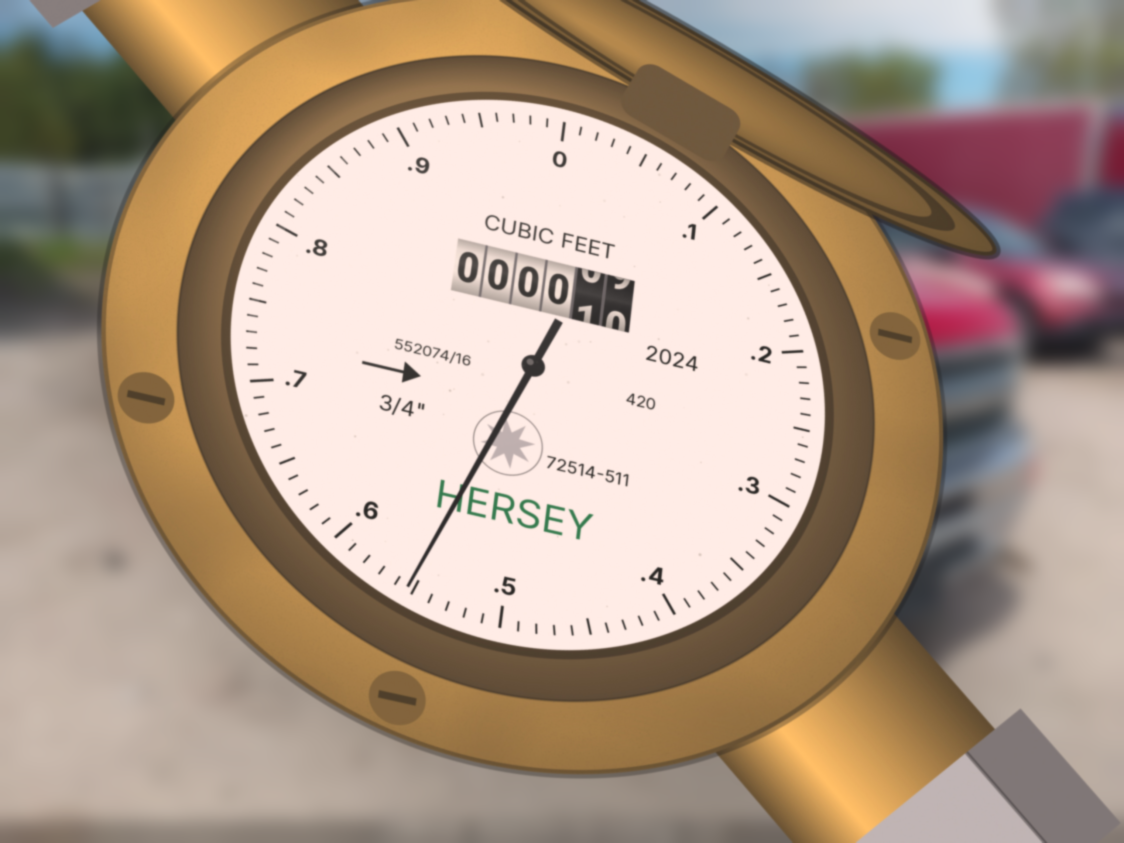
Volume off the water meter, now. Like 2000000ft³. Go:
9.55ft³
